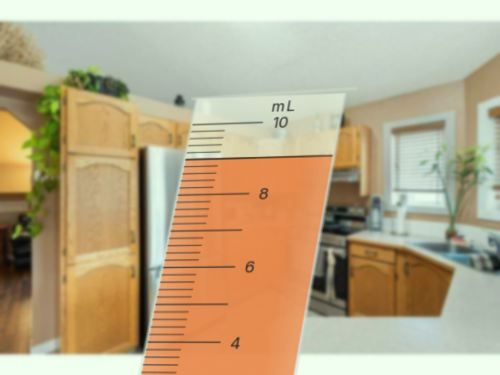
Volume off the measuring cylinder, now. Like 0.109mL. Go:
9mL
